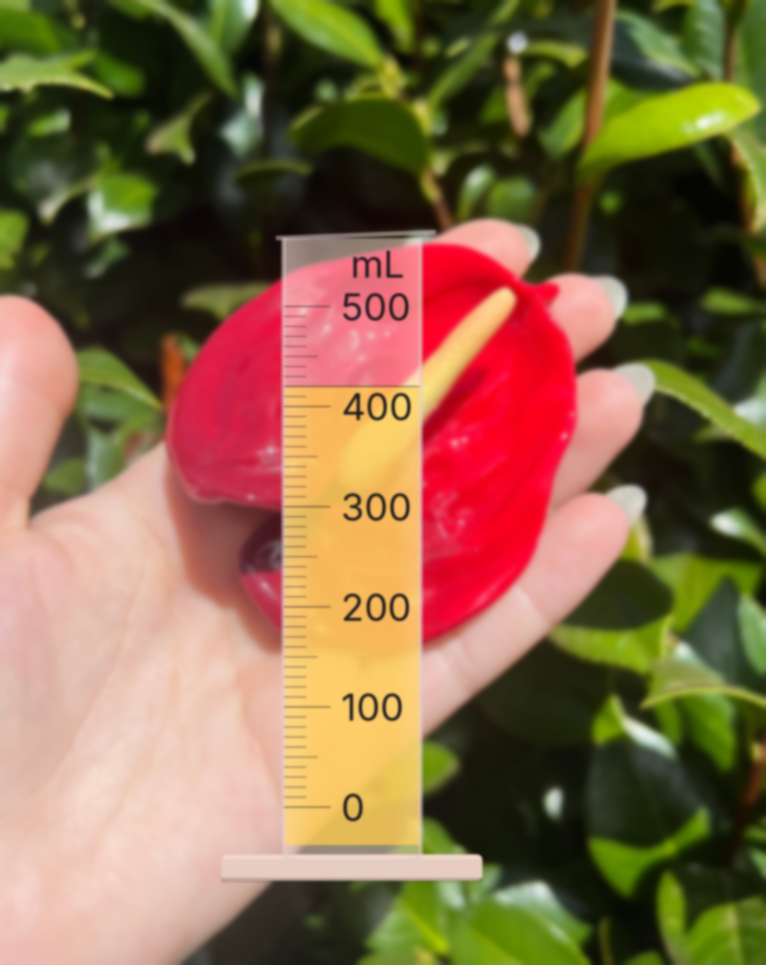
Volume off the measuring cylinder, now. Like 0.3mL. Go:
420mL
